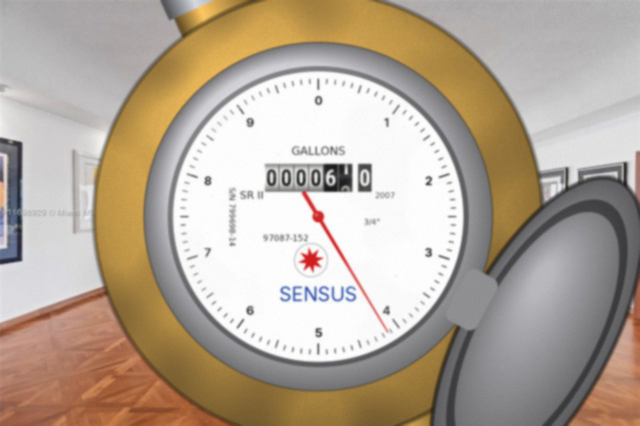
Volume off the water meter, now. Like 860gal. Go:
614.1gal
